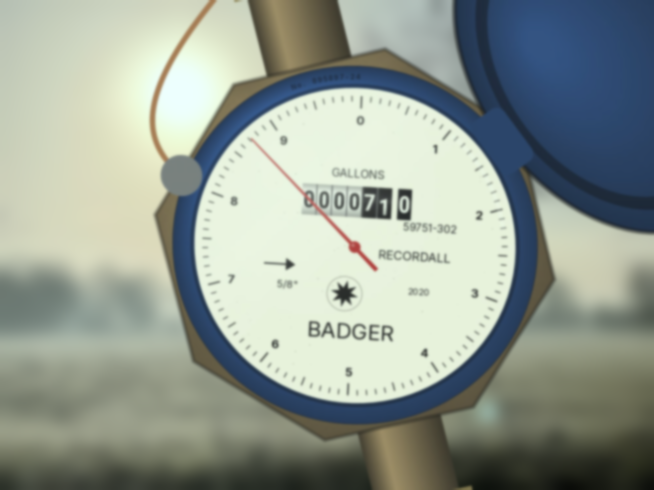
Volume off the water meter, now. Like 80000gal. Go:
708.7gal
